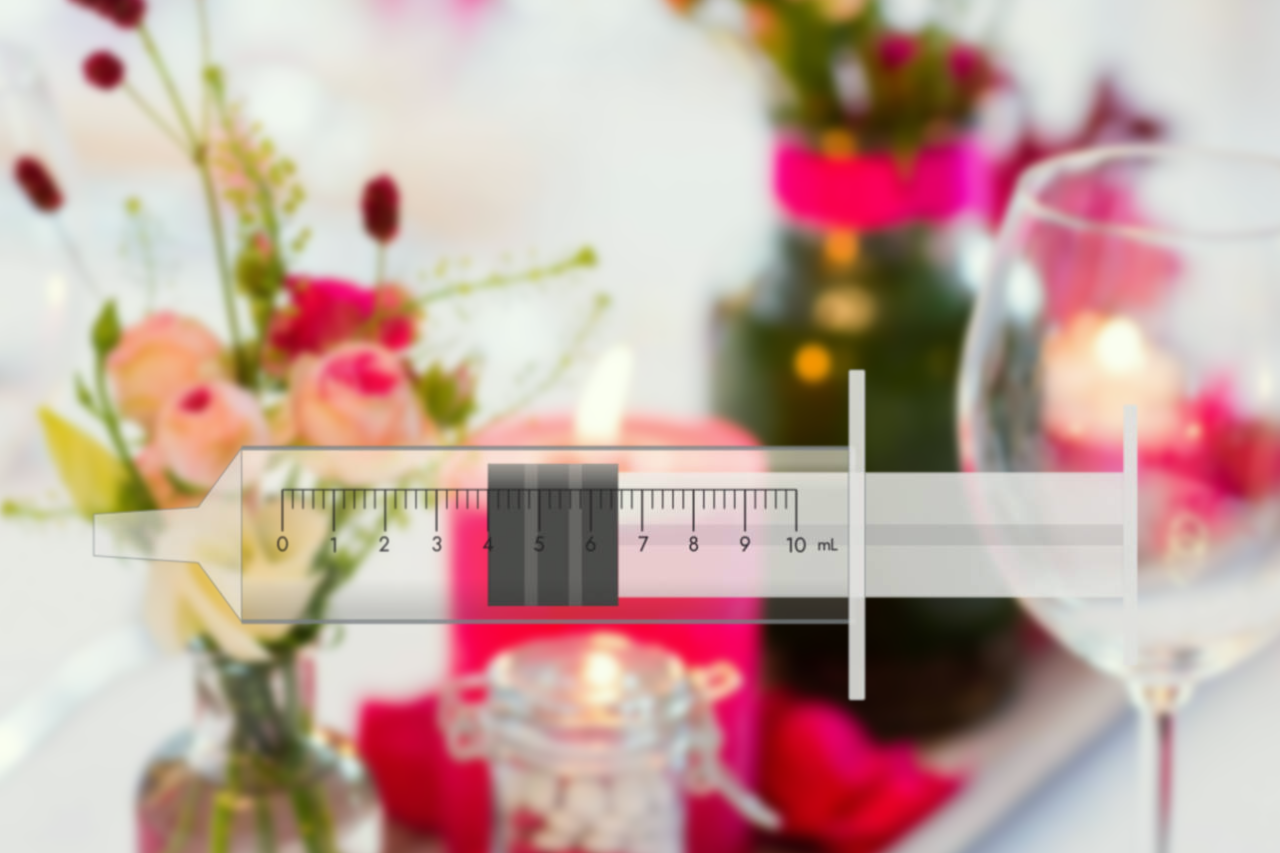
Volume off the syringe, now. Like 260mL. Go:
4mL
